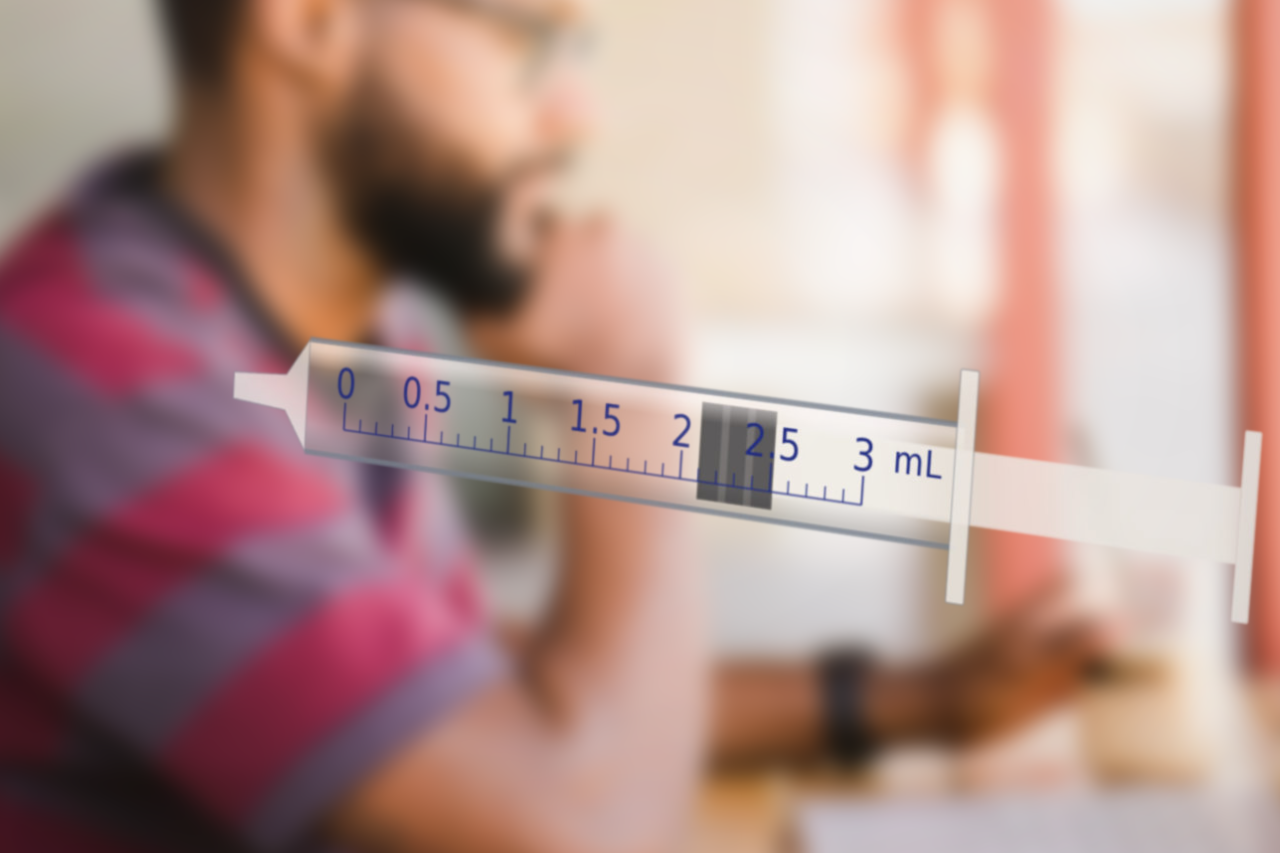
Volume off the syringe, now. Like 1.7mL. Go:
2.1mL
